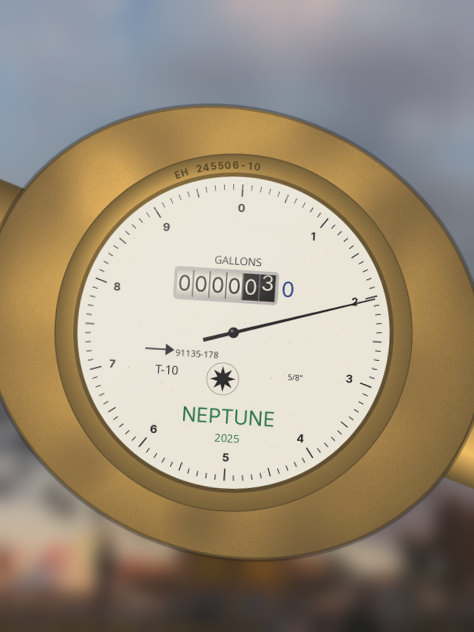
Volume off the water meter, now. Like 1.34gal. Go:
32.0gal
